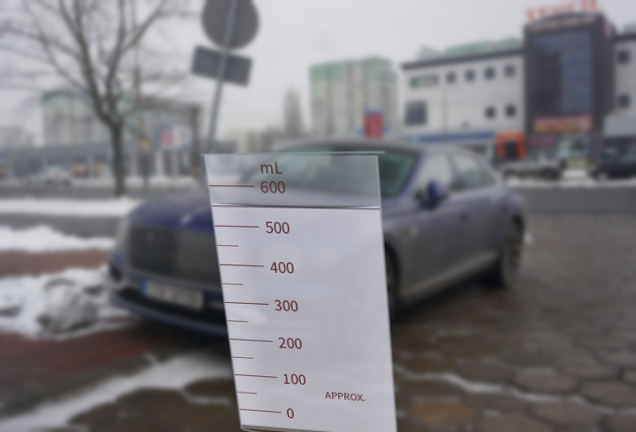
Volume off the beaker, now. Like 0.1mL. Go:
550mL
